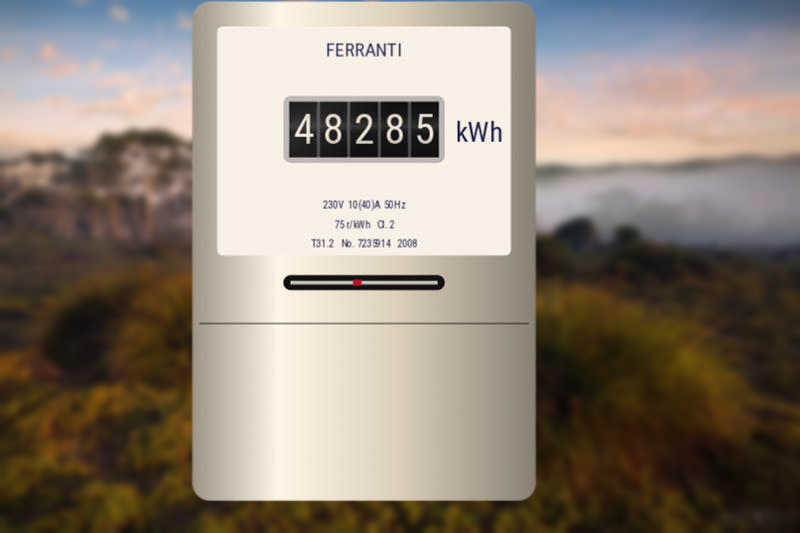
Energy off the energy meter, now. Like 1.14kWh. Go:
48285kWh
